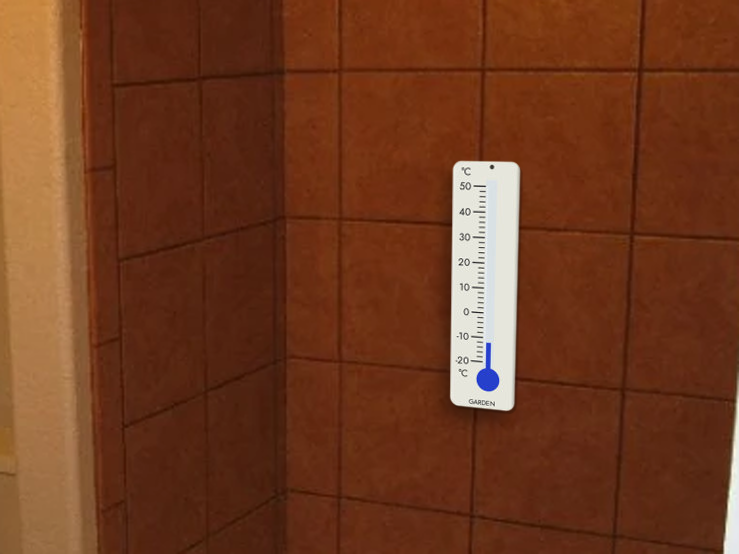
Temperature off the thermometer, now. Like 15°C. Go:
-12°C
